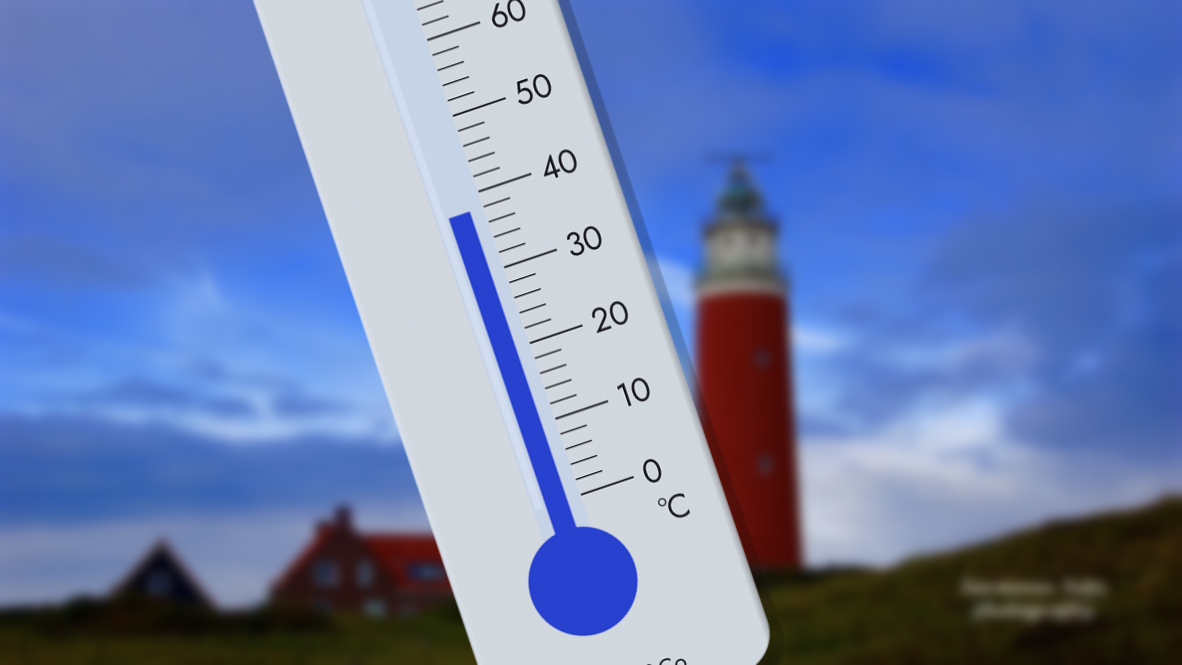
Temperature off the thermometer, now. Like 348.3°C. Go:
38°C
